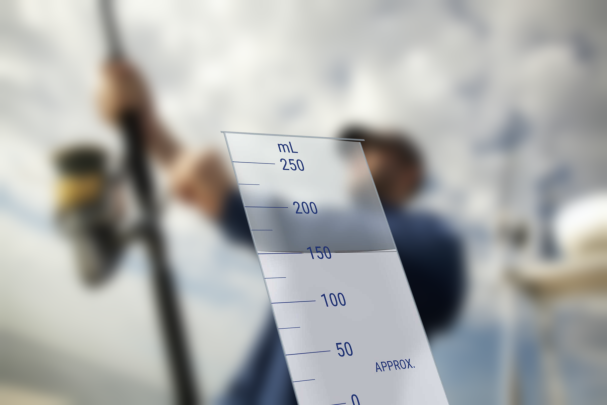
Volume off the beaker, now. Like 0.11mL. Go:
150mL
